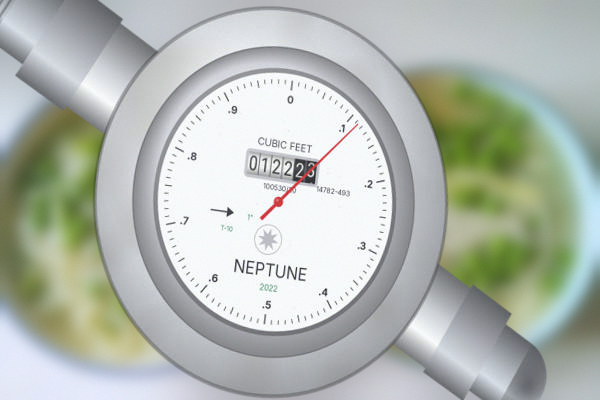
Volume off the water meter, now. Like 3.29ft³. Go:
12223.11ft³
